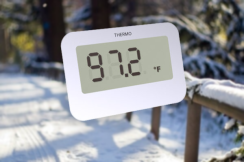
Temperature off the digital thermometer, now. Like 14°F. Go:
97.2°F
